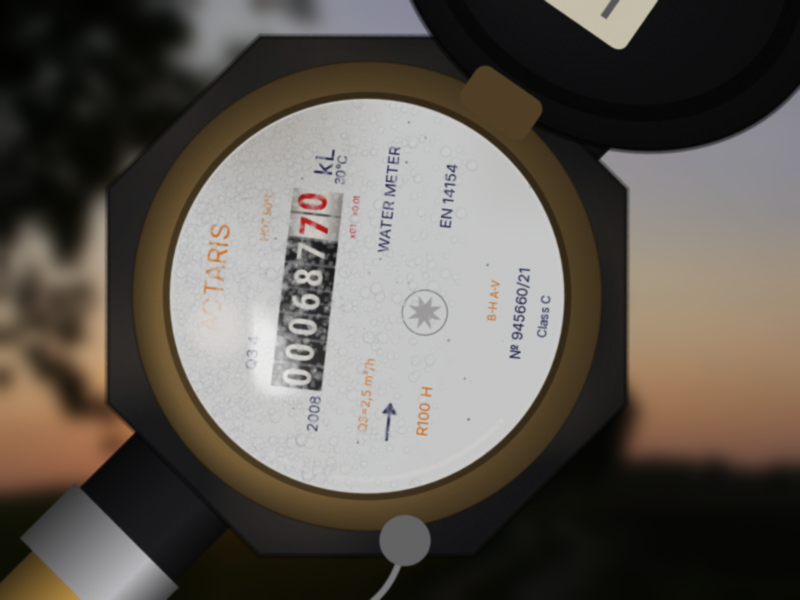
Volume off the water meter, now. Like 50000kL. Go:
687.70kL
